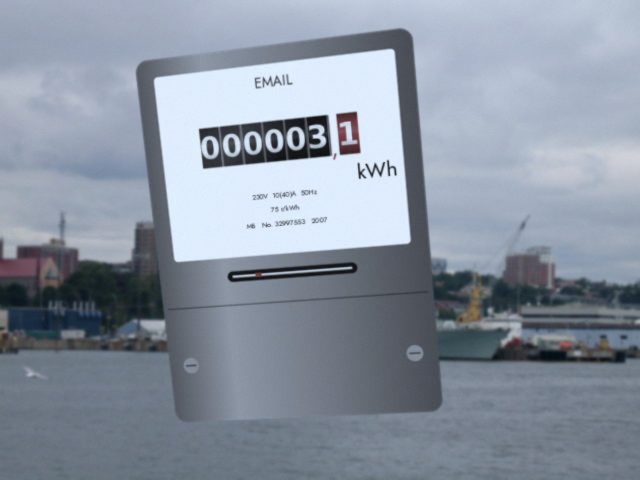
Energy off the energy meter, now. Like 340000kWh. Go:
3.1kWh
